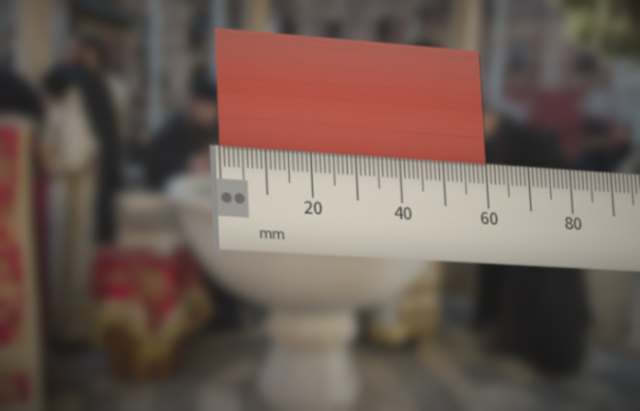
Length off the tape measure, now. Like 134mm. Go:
60mm
